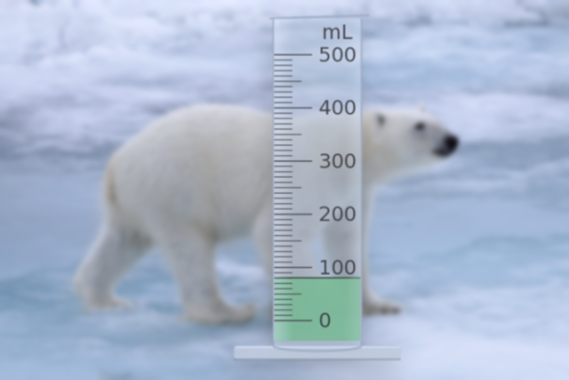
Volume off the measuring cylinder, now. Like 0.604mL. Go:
80mL
